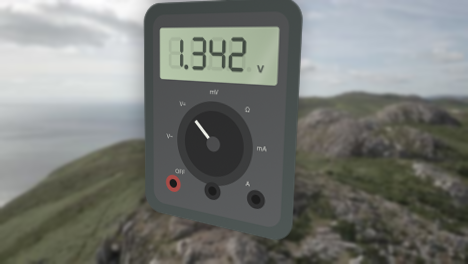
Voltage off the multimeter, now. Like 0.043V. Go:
1.342V
